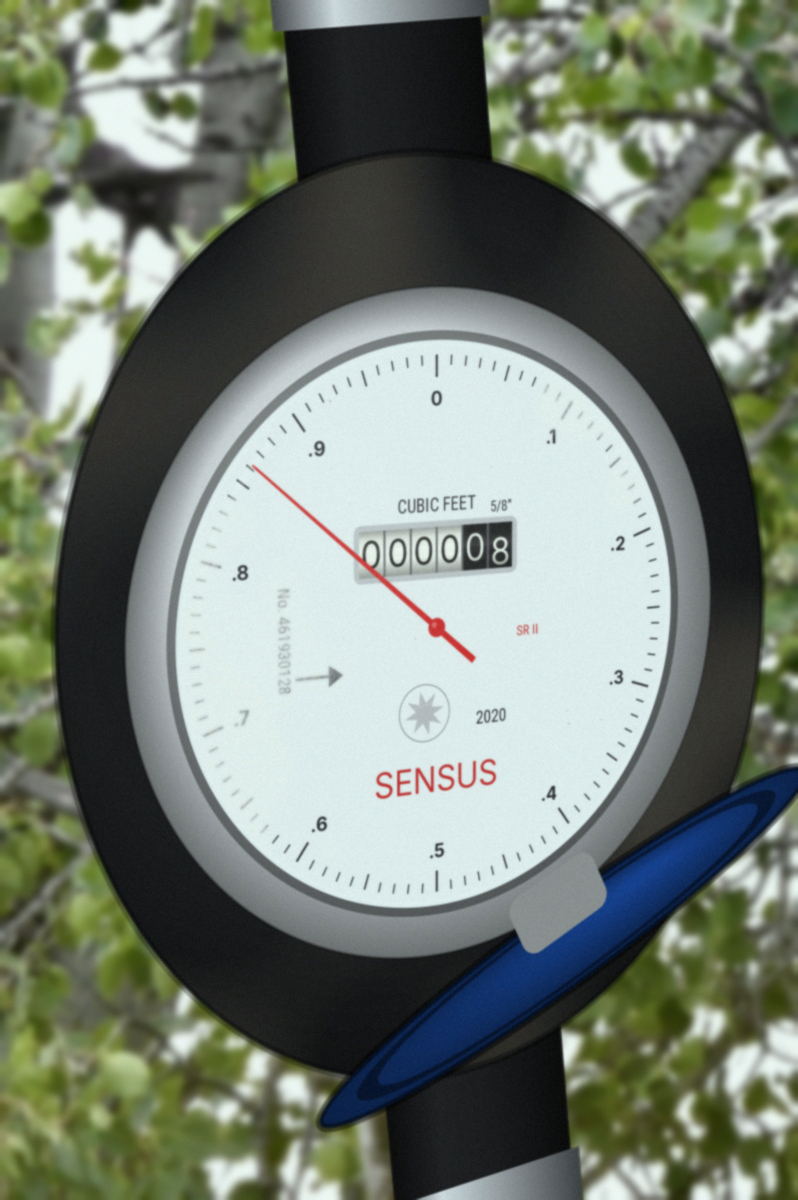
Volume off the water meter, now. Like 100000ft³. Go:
7.86ft³
